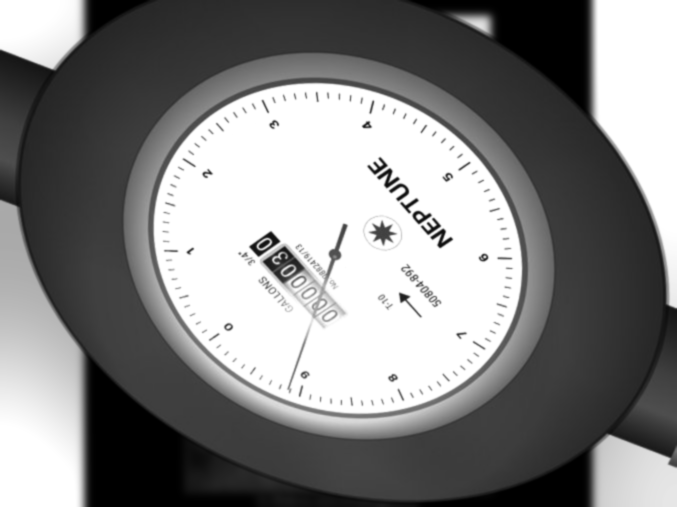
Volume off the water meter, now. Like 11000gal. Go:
29.1gal
